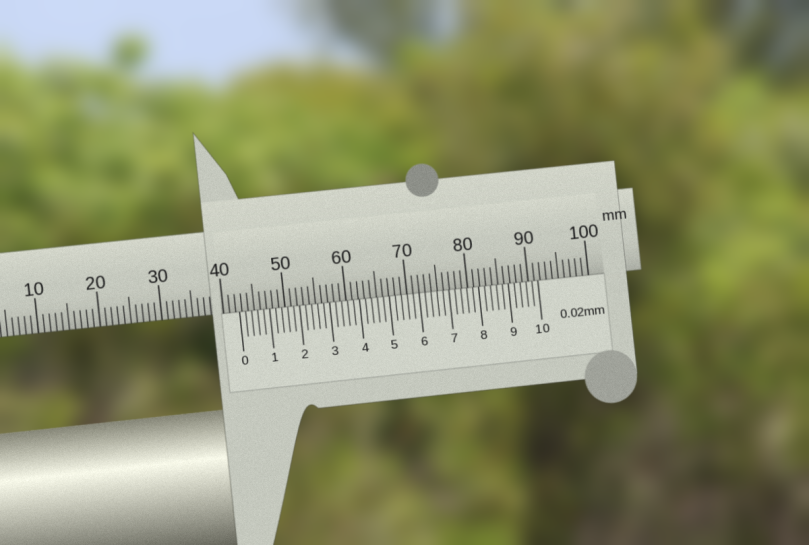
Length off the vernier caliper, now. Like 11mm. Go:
42.6mm
